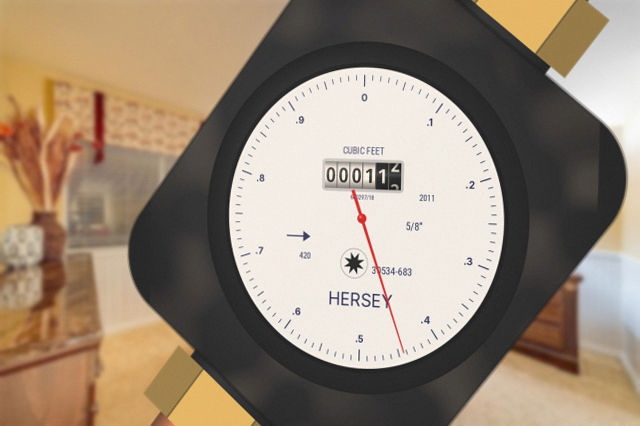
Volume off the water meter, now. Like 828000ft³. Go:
112.44ft³
